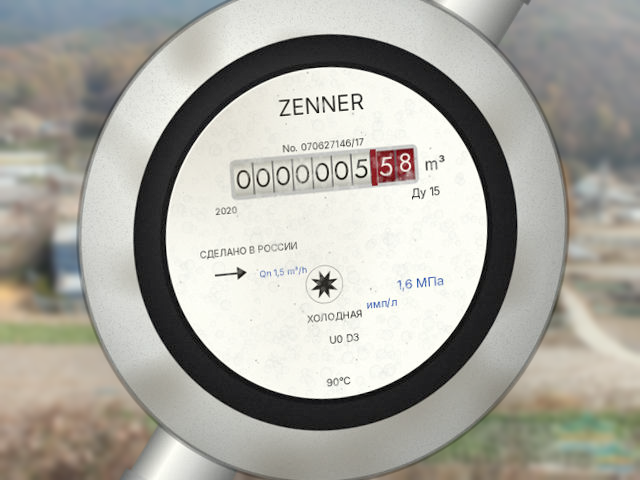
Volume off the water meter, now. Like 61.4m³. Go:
5.58m³
